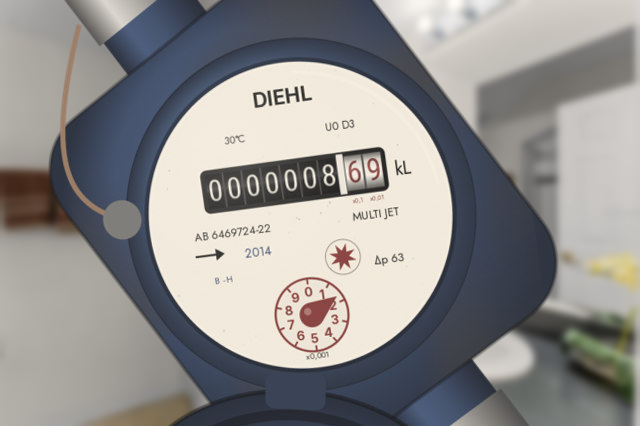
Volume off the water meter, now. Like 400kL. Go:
8.691kL
